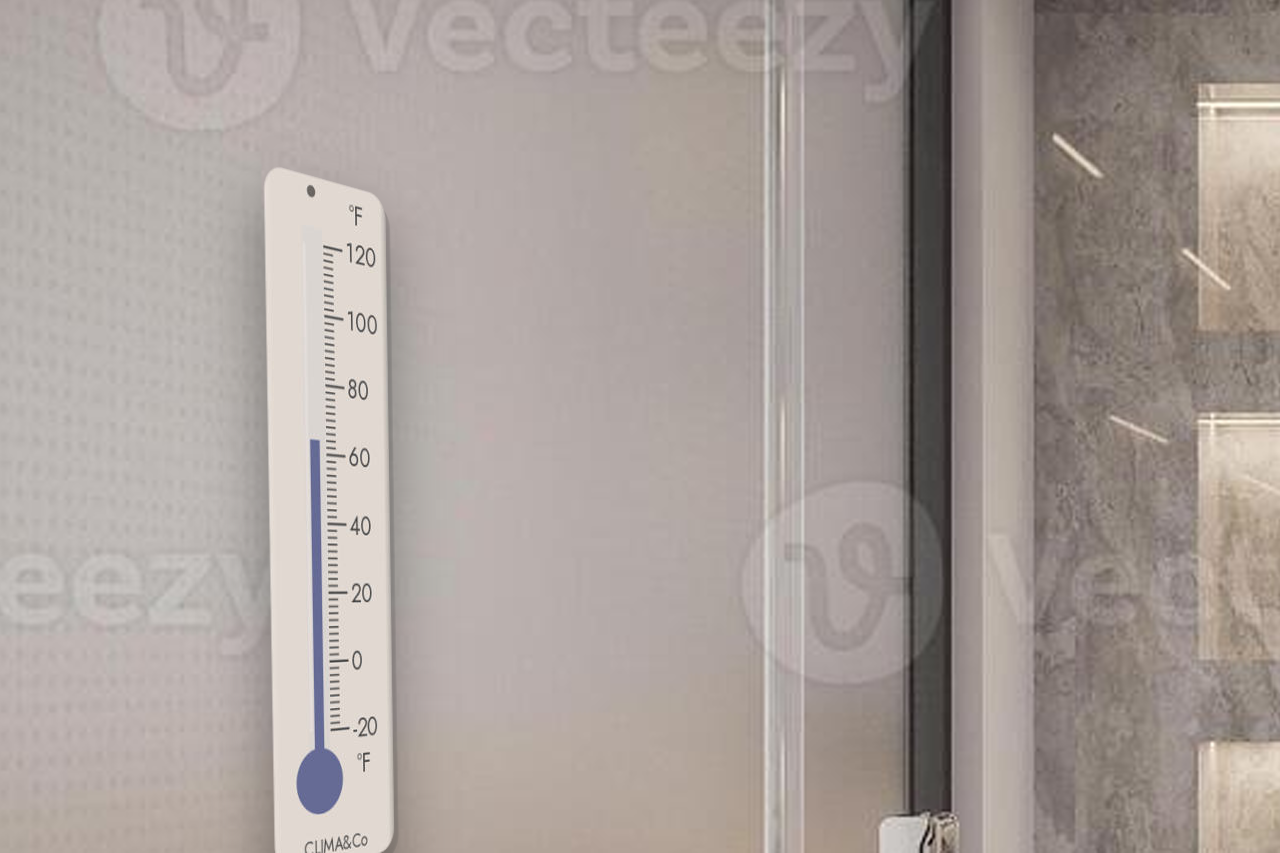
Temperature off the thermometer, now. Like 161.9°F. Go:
64°F
